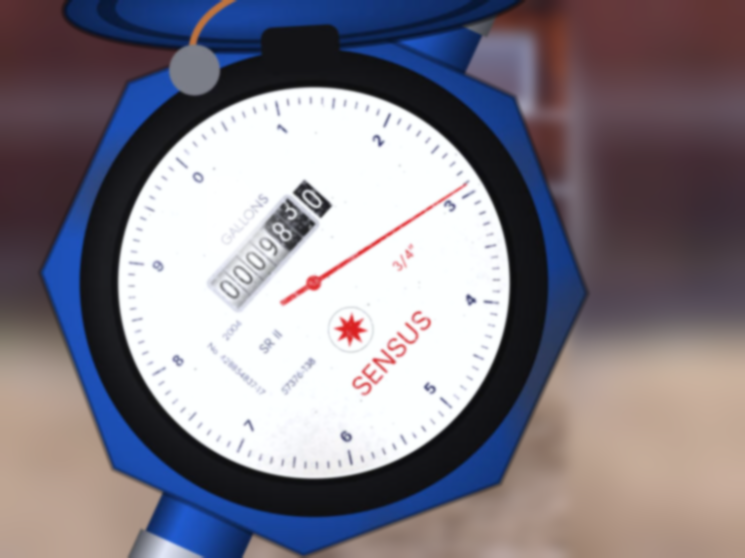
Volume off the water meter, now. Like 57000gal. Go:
9832.9gal
